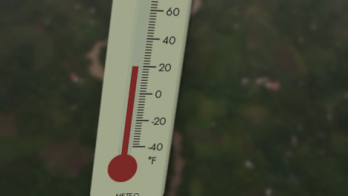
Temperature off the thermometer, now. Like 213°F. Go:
20°F
